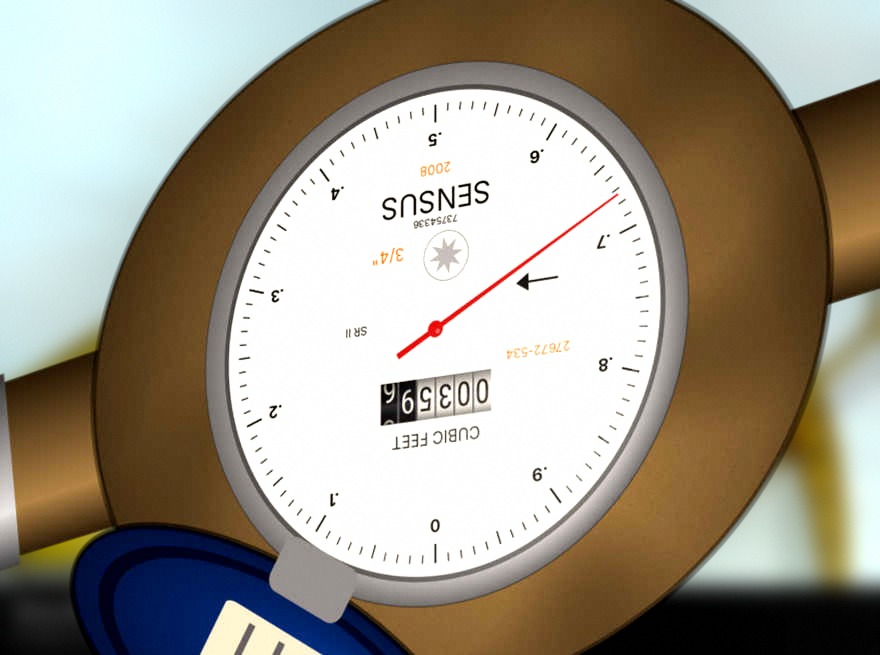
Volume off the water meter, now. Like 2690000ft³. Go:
3595.67ft³
